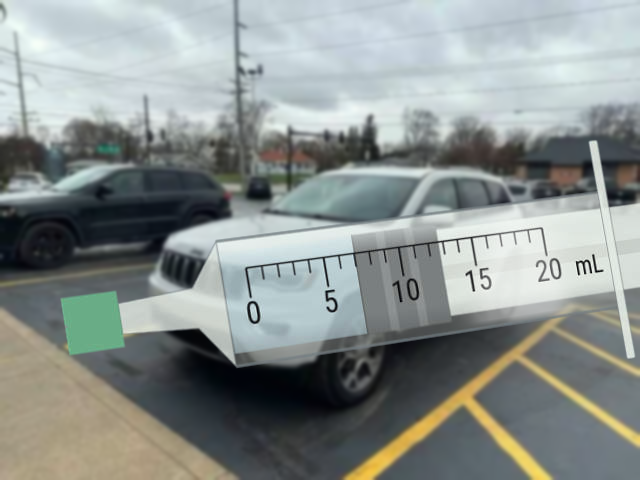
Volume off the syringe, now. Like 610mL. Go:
7mL
